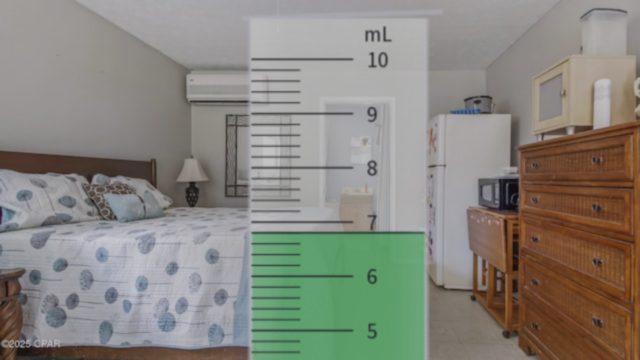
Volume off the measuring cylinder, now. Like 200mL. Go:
6.8mL
